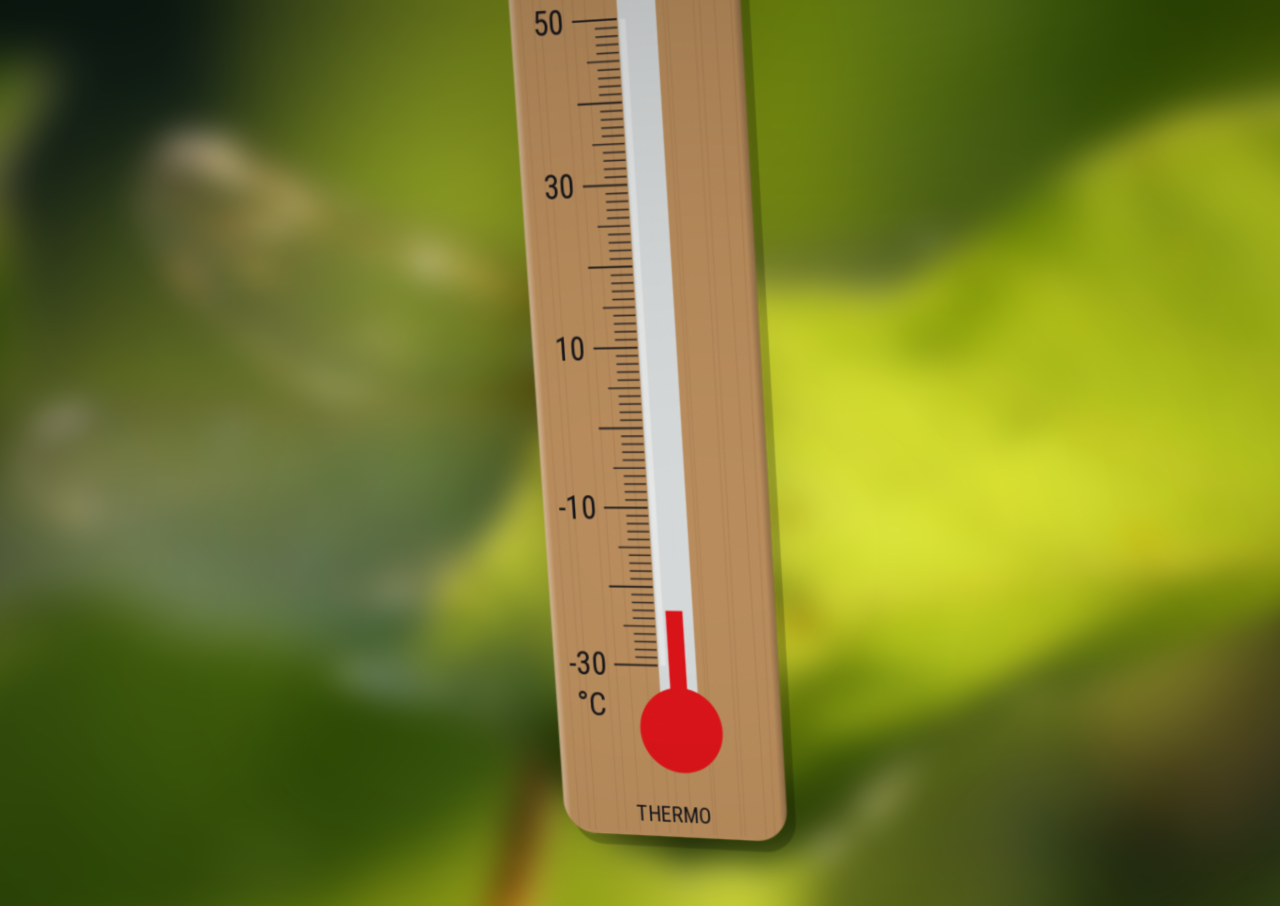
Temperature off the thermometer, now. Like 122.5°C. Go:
-23°C
